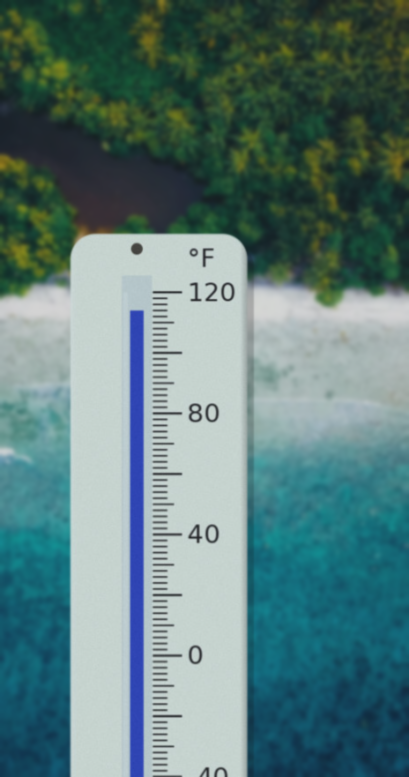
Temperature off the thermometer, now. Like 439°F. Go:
114°F
